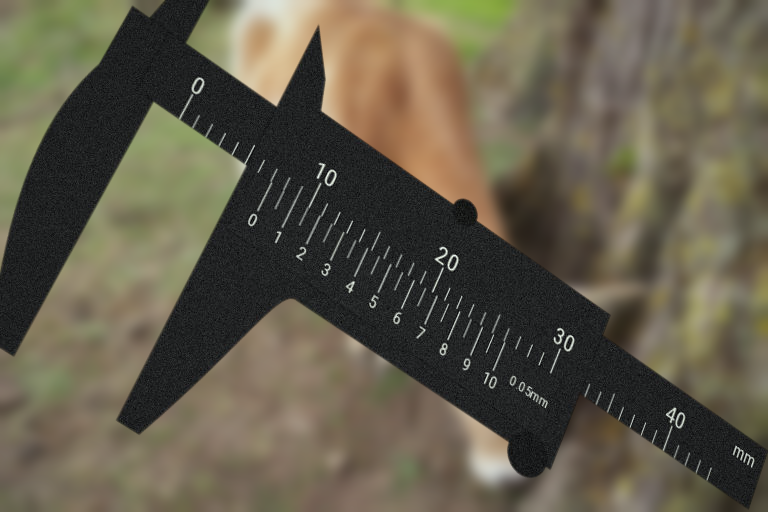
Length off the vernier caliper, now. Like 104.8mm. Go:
7.1mm
